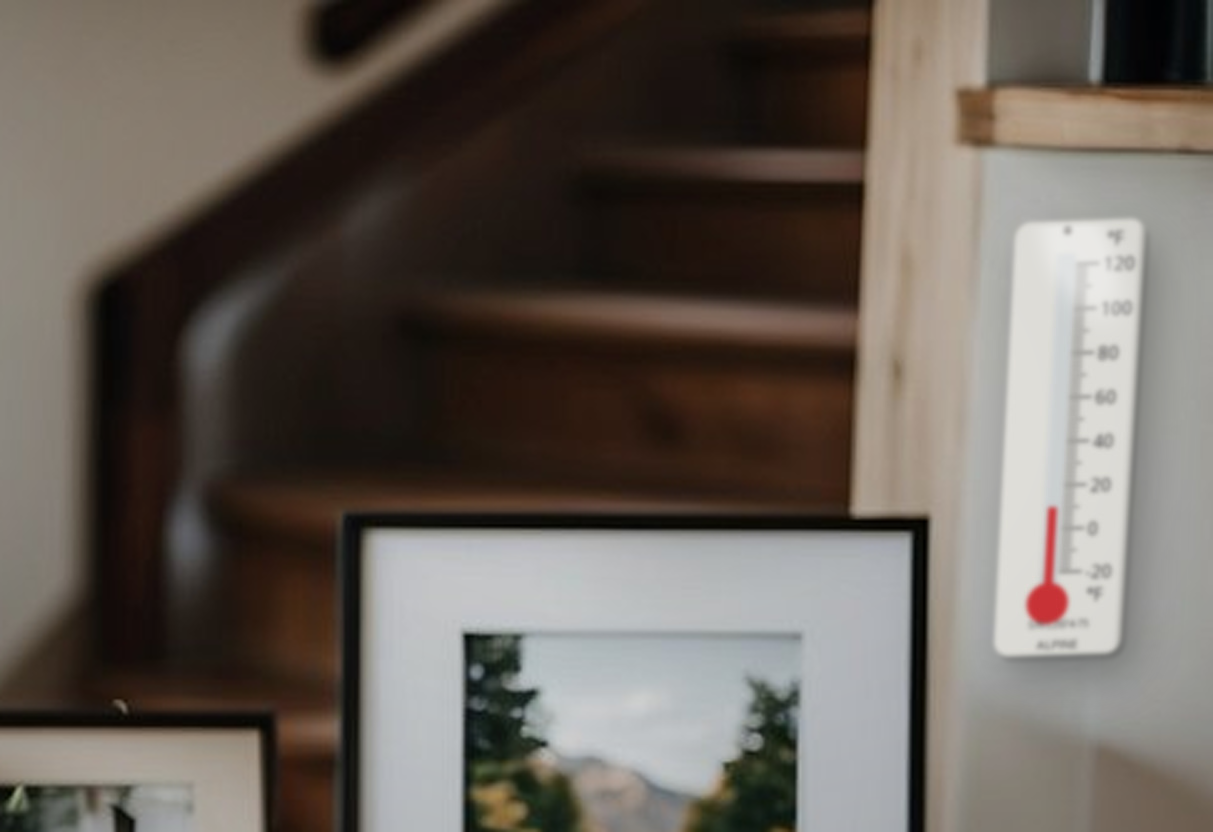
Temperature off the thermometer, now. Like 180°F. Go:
10°F
